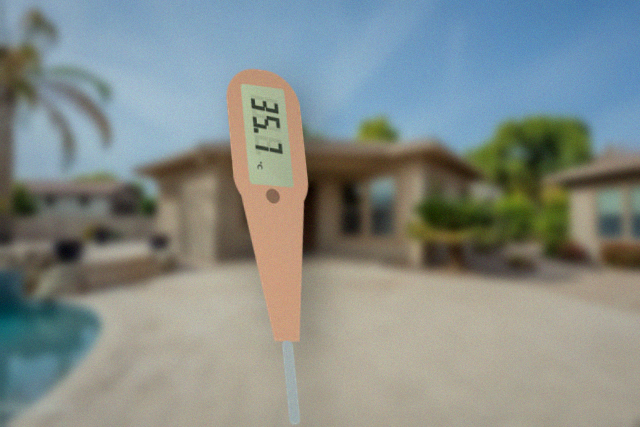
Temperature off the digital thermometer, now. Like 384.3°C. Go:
35.7°C
